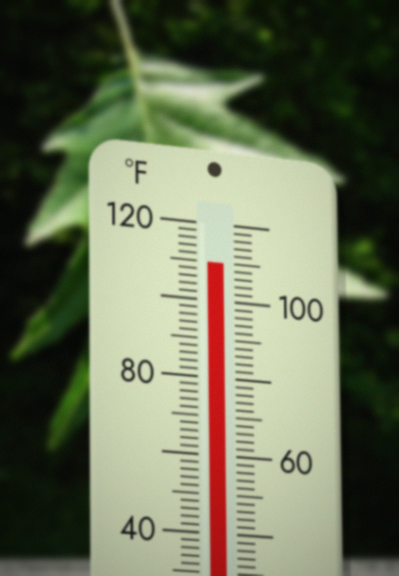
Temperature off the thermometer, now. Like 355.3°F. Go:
110°F
